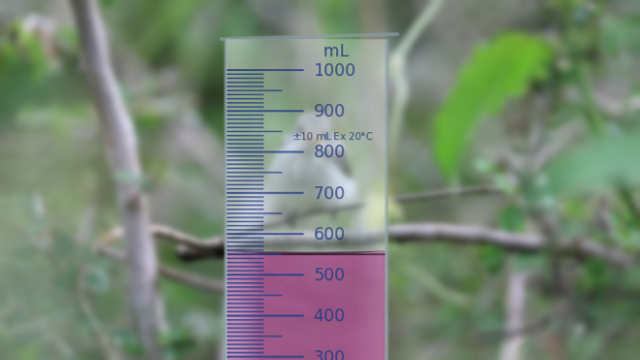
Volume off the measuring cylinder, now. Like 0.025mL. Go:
550mL
